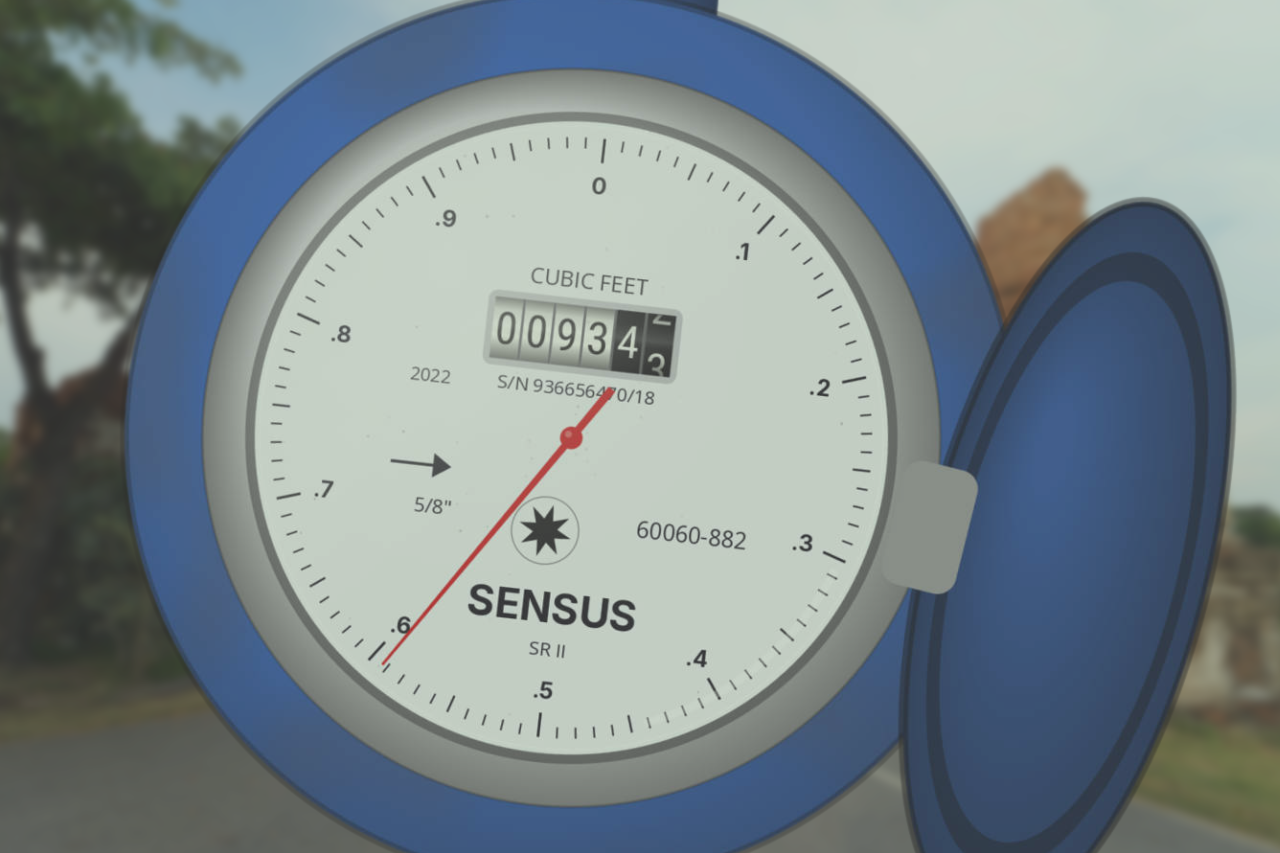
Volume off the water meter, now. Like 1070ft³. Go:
9342.59ft³
